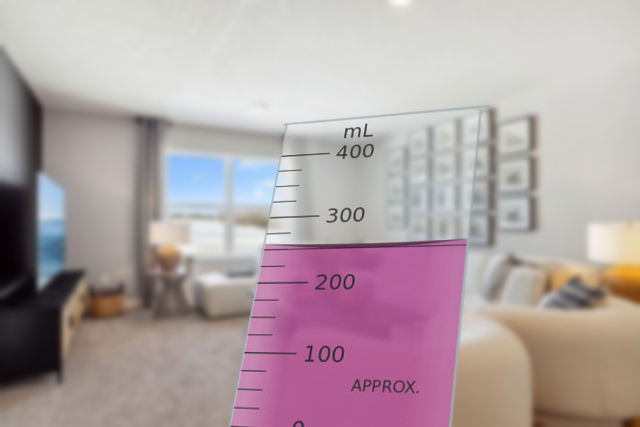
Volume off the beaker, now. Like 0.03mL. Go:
250mL
